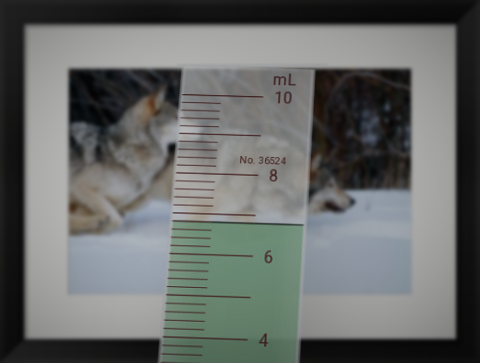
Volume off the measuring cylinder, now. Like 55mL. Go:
6.8mL
